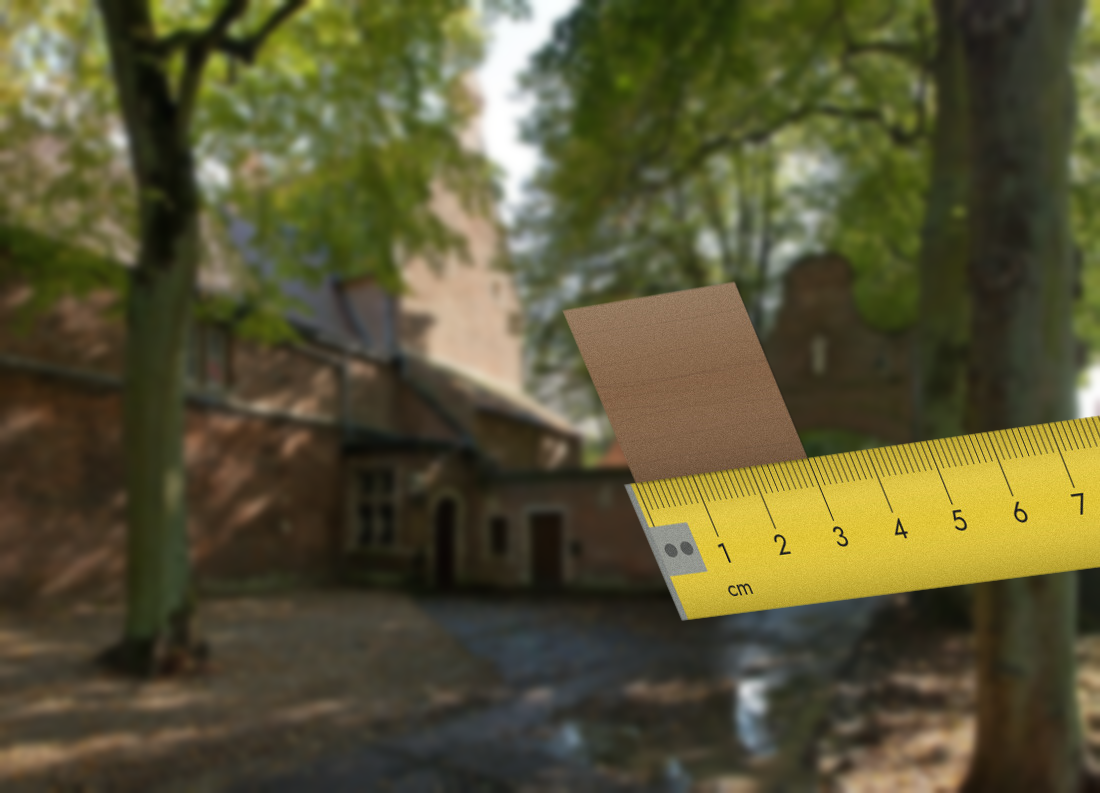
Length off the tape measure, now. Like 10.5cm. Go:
3cm
